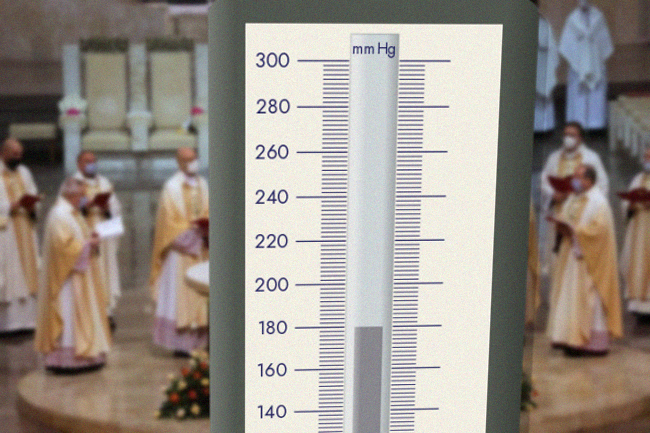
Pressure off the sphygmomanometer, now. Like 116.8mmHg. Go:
180mmHg
